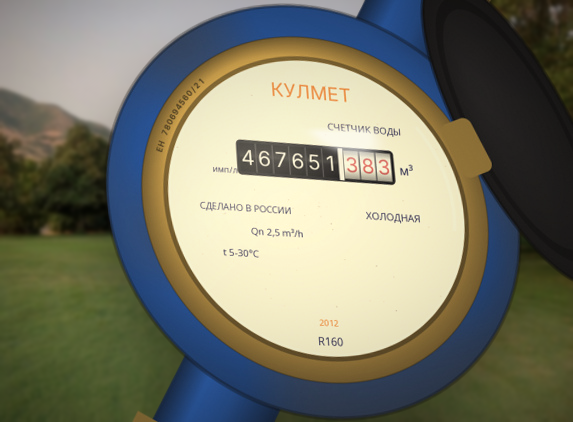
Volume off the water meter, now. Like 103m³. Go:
467651.383m³
